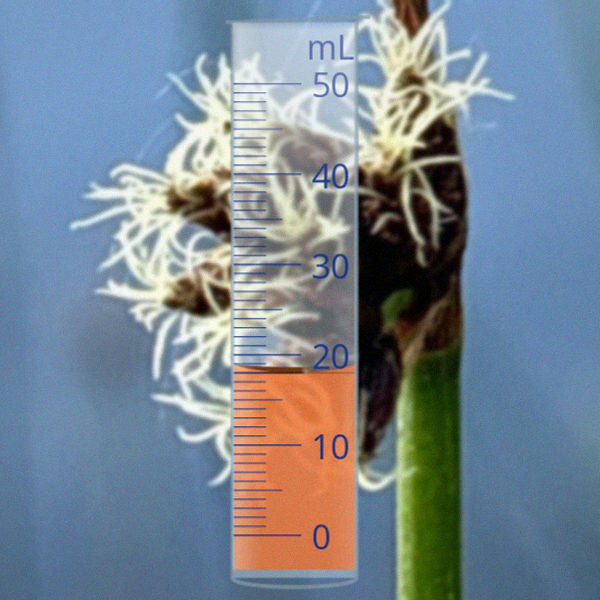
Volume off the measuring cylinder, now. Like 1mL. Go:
18mL
